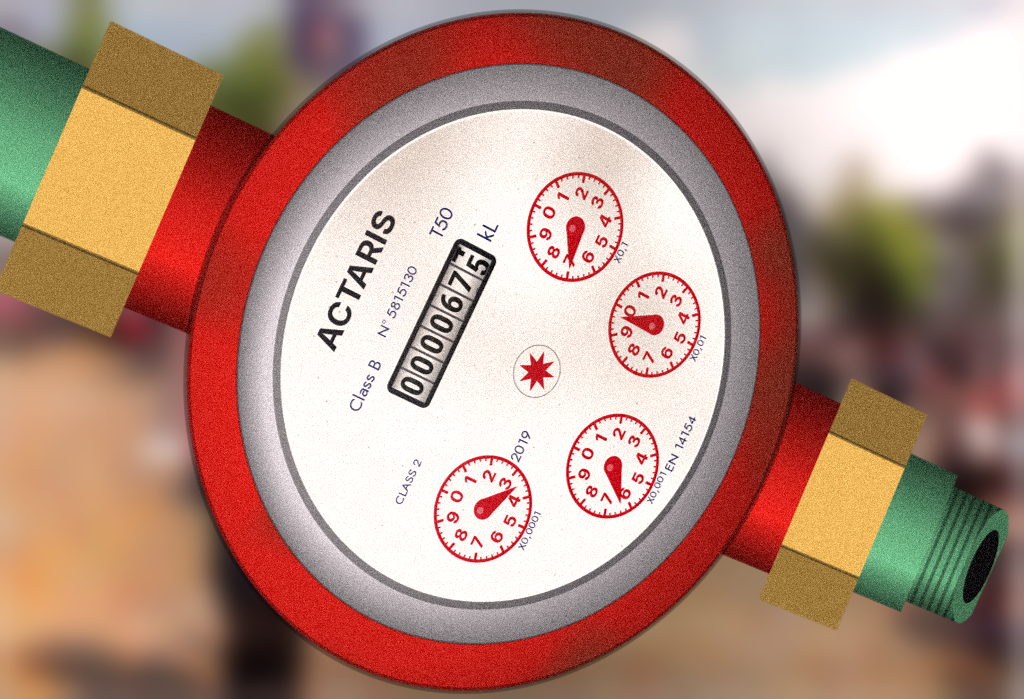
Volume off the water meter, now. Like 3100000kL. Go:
674.6963kL
